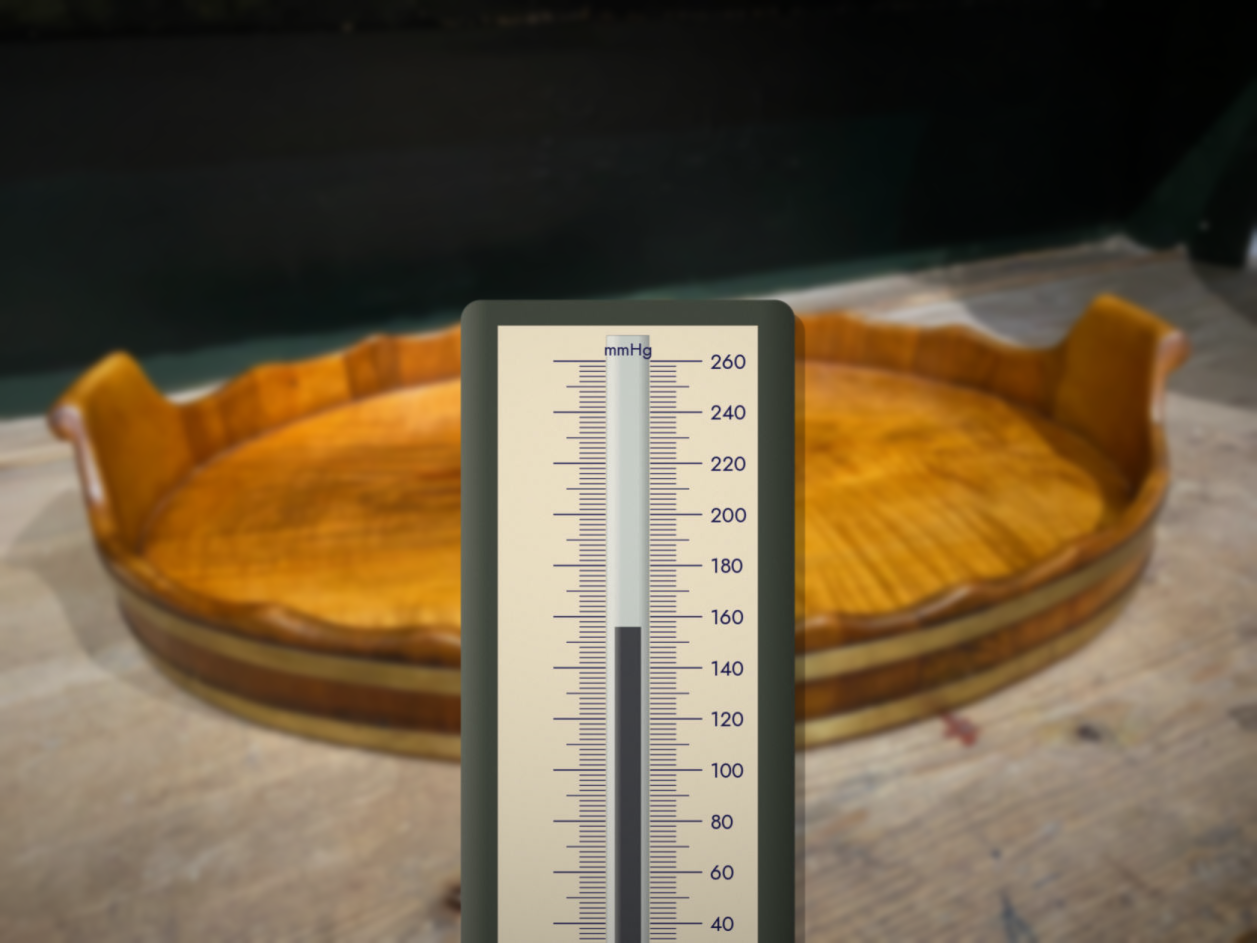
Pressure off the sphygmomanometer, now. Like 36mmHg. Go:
156mmHg
